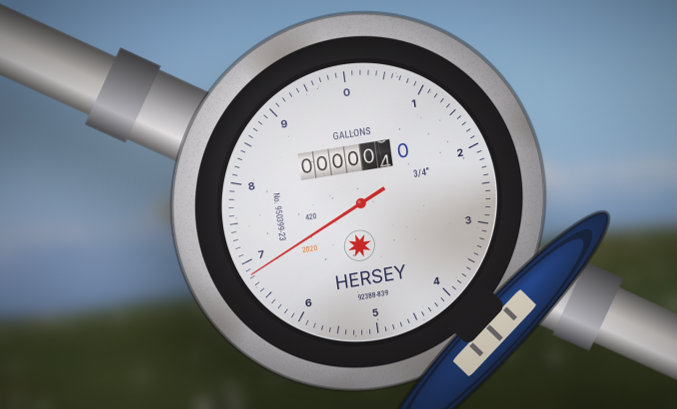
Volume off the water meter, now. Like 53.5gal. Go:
36.8gal
